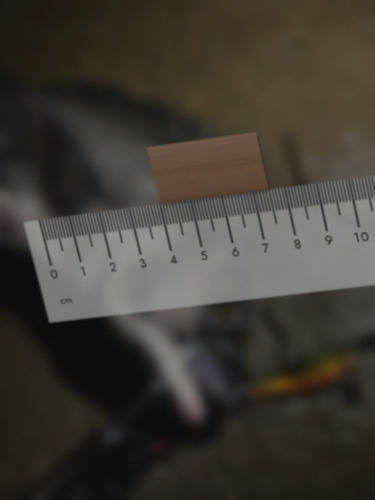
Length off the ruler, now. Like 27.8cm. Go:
3.5cm
